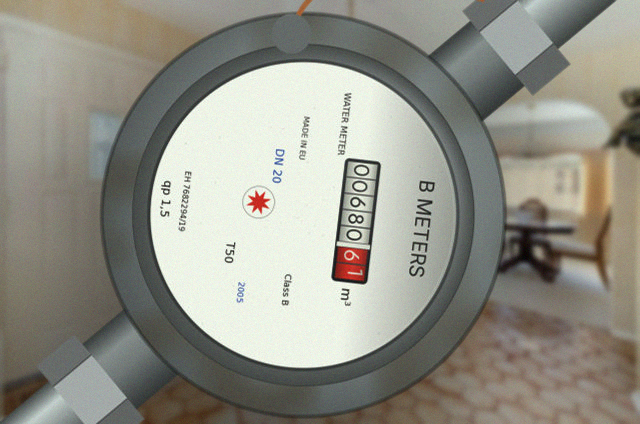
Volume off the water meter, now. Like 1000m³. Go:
680.61m³
